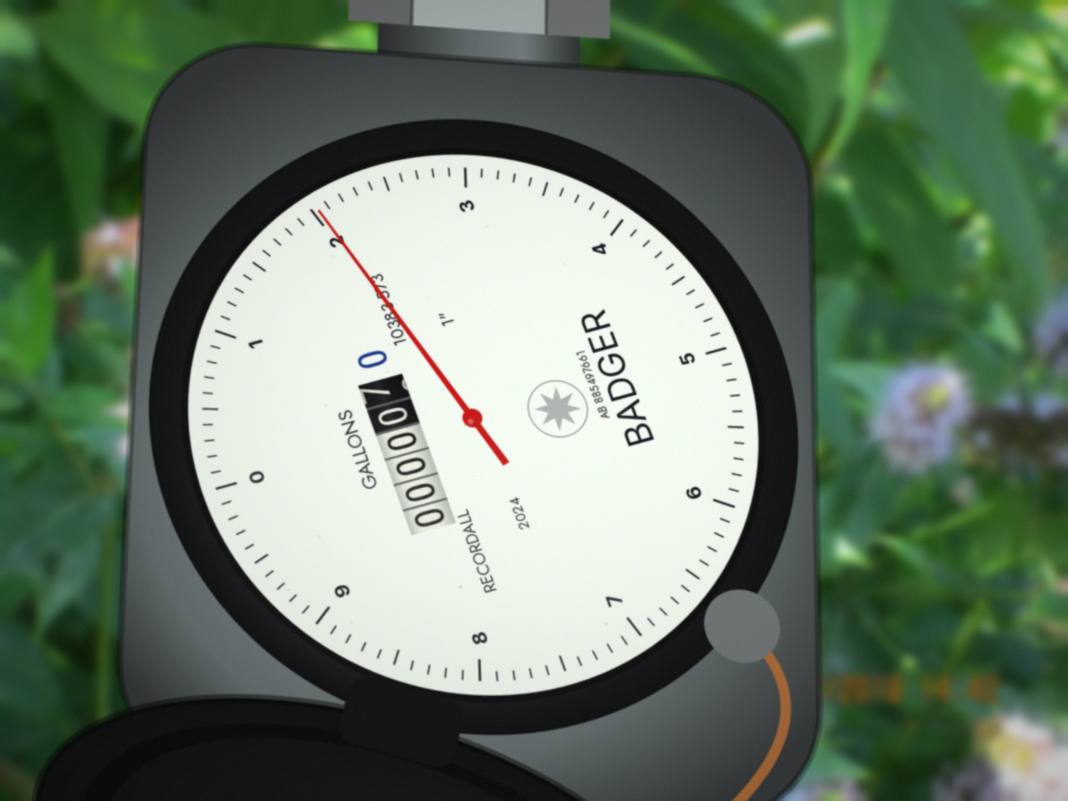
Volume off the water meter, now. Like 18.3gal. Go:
72.0gal
